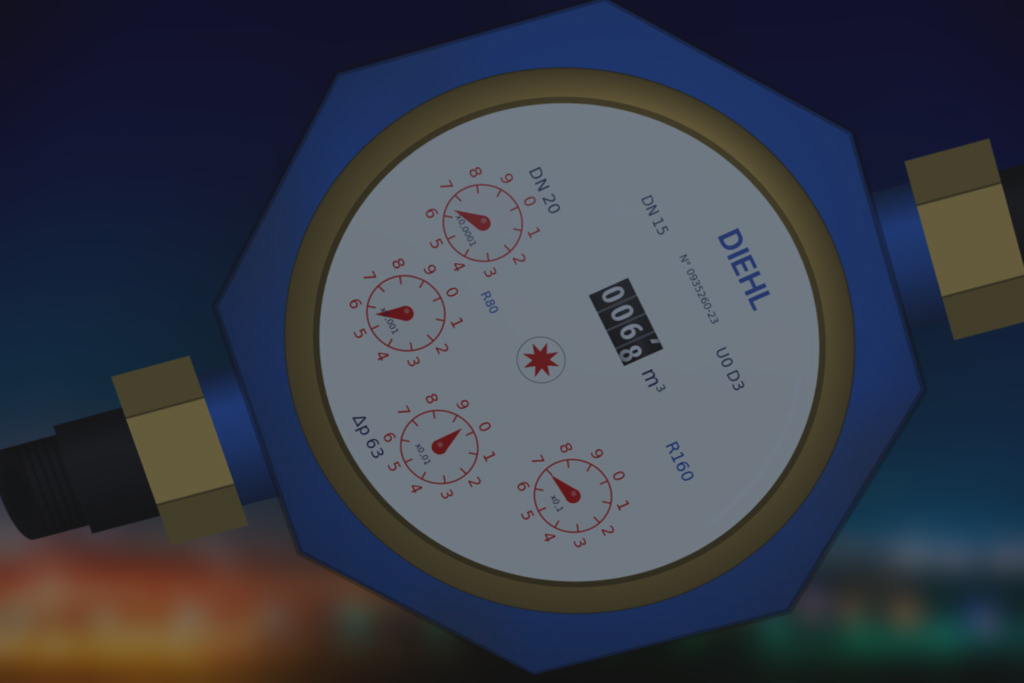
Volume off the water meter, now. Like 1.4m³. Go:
67.6956m³
